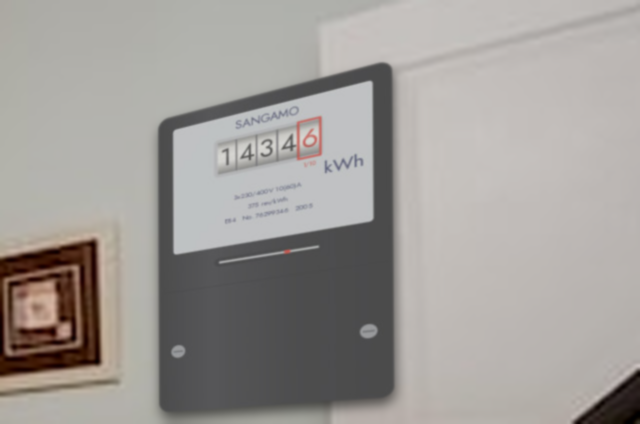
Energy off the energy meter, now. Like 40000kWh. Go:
1434.6kWh
